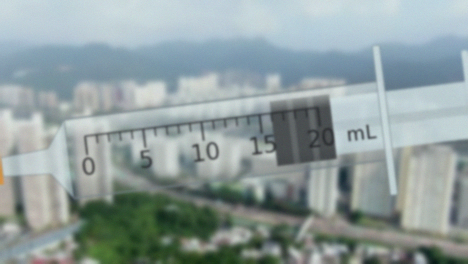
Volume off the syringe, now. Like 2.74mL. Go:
16mL
